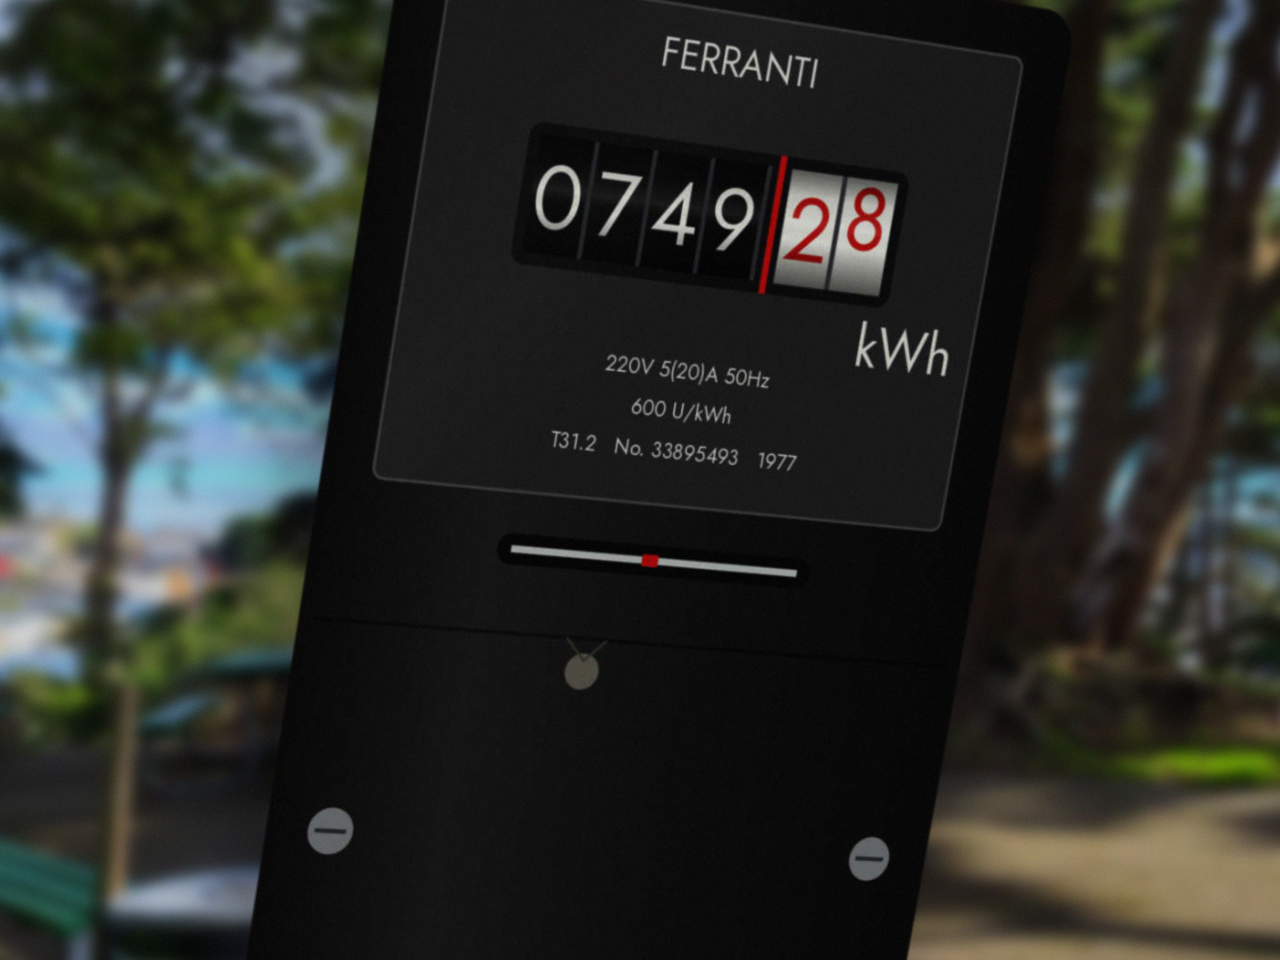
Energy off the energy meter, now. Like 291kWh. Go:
749.28kWh
